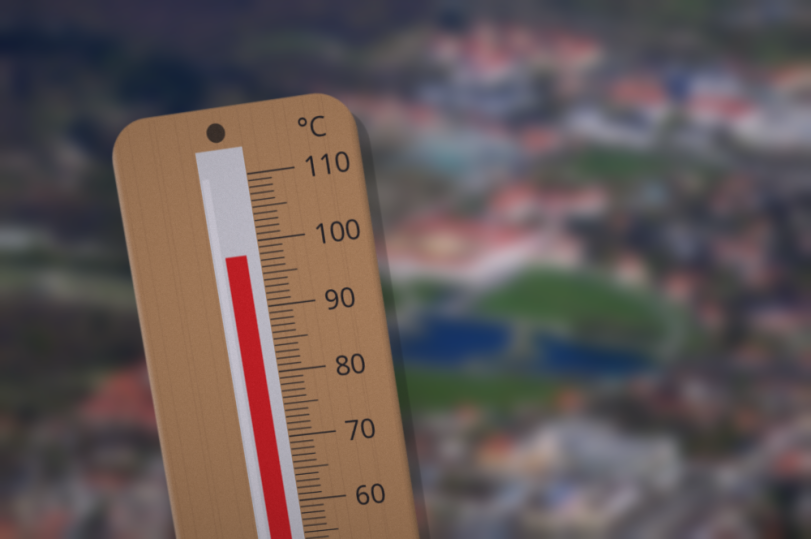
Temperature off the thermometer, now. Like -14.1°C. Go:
98°C
